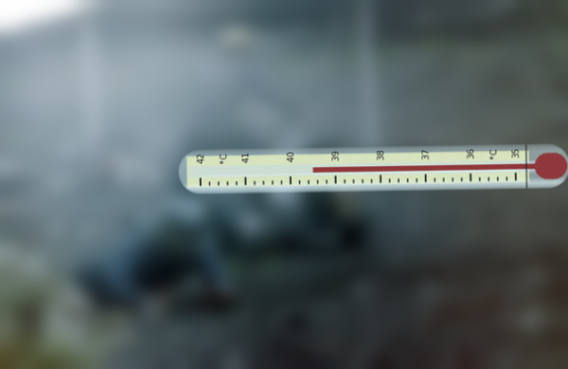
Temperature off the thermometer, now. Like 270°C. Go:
39.5°C
